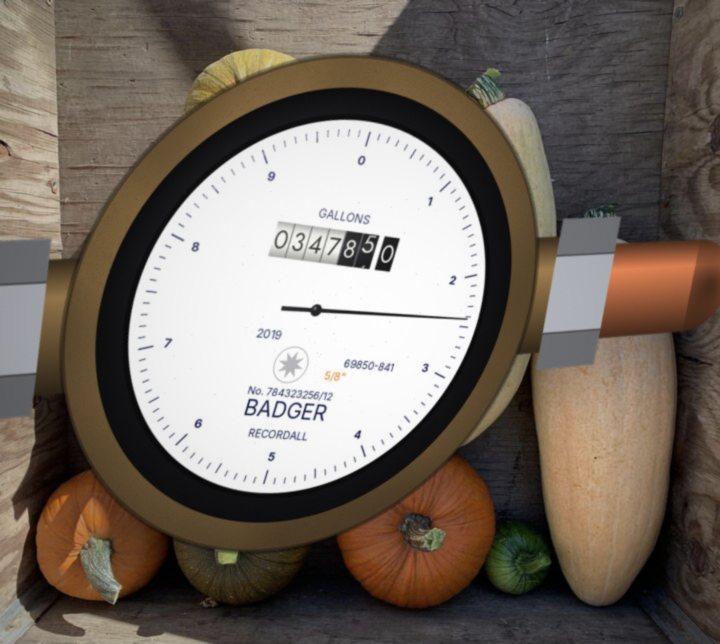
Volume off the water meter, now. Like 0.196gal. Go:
347852.4gal
